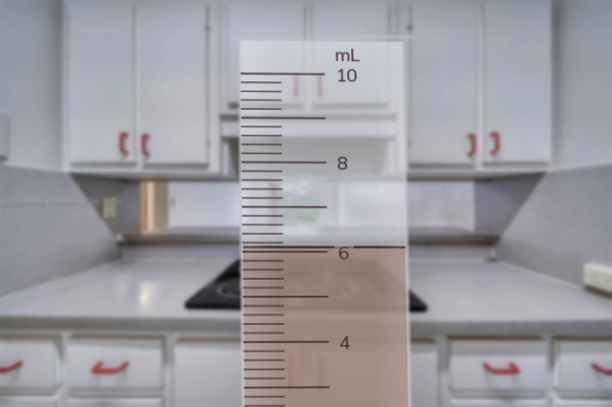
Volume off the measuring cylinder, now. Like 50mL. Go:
6.1mL
